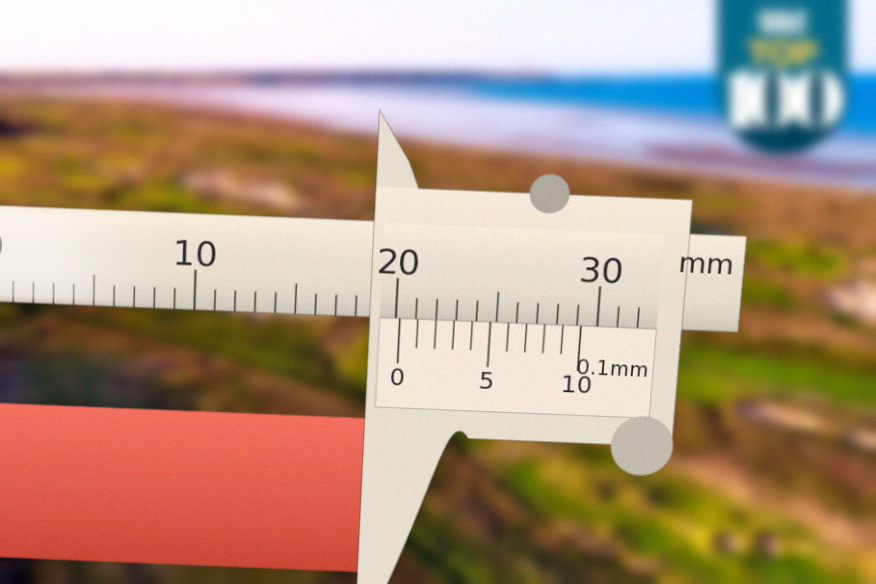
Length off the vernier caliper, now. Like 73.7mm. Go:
20.2mm
